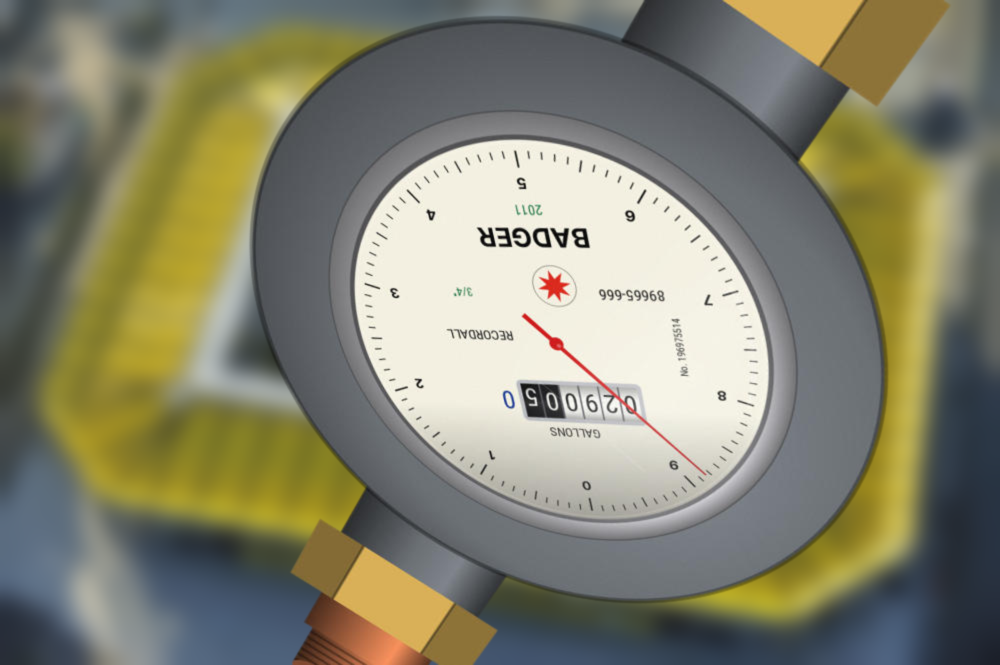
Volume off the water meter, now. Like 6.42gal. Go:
290048.8gal
